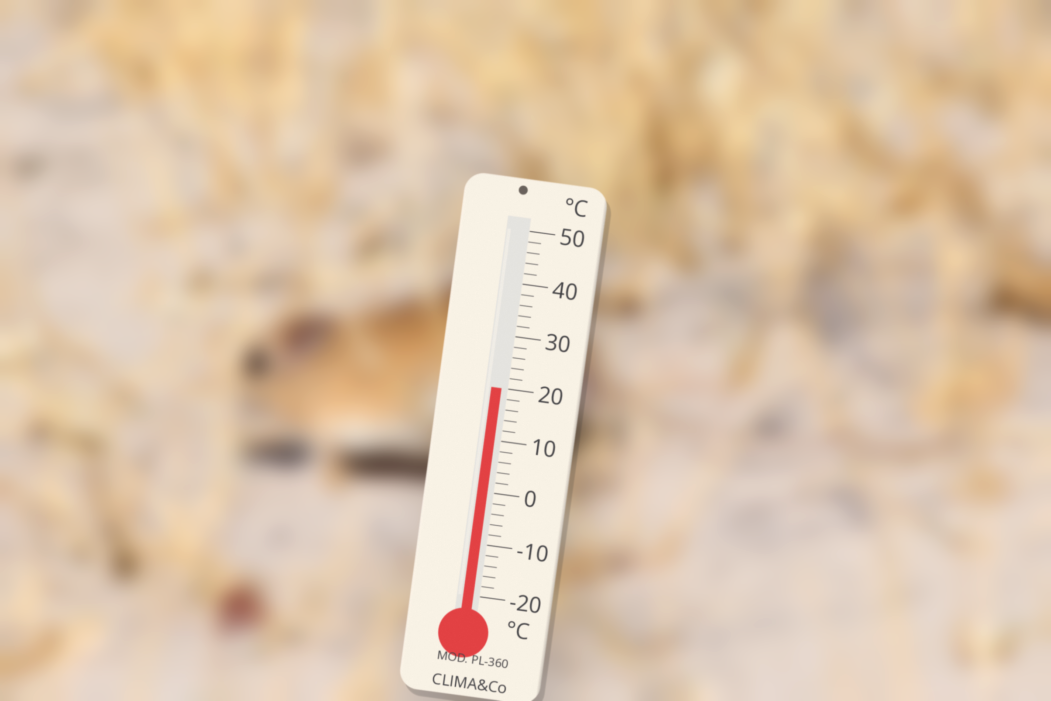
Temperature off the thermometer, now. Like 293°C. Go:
20°C
